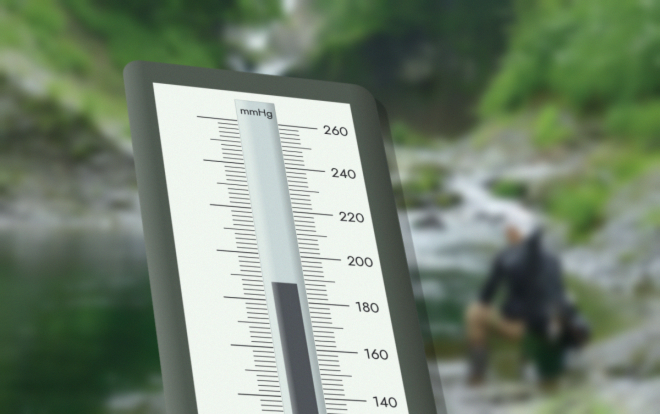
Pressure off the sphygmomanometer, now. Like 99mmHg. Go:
188mmHg
